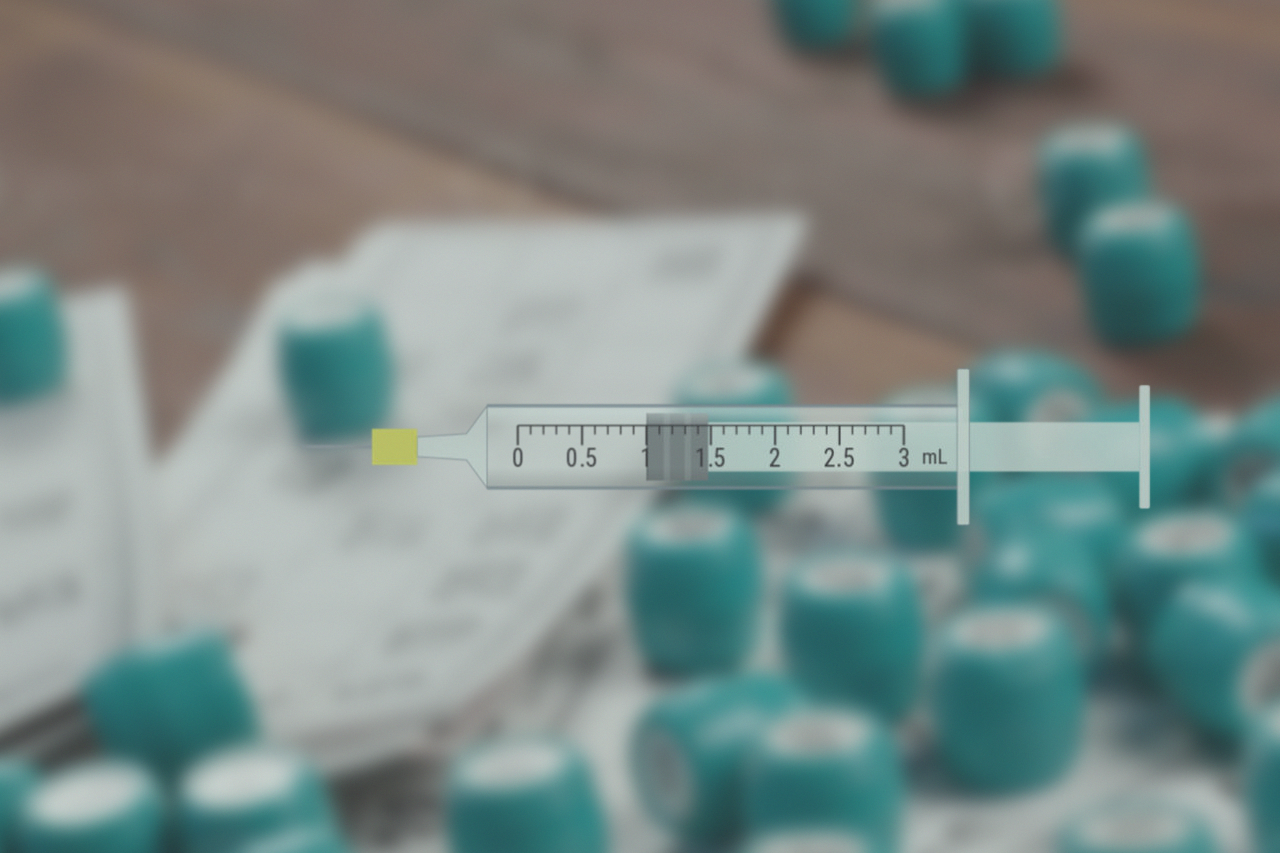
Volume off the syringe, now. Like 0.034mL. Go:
1mL
